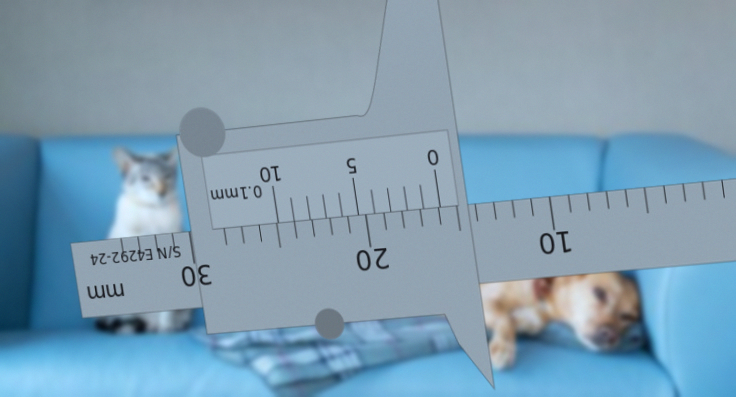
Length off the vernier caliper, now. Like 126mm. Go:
15.9mm
